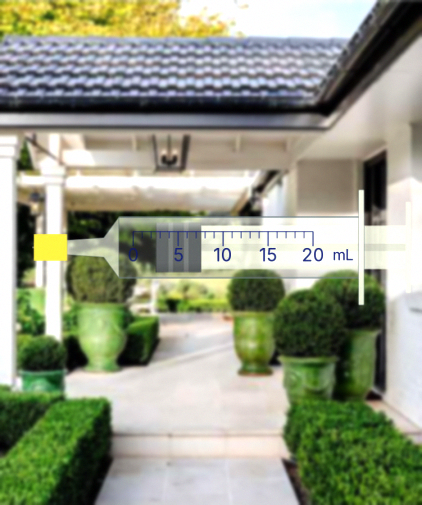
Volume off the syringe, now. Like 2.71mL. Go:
2.5mL
